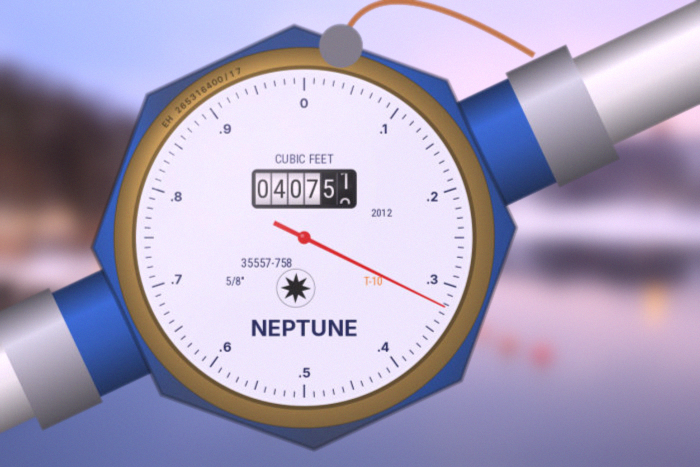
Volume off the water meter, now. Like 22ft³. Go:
40751.32ft³
